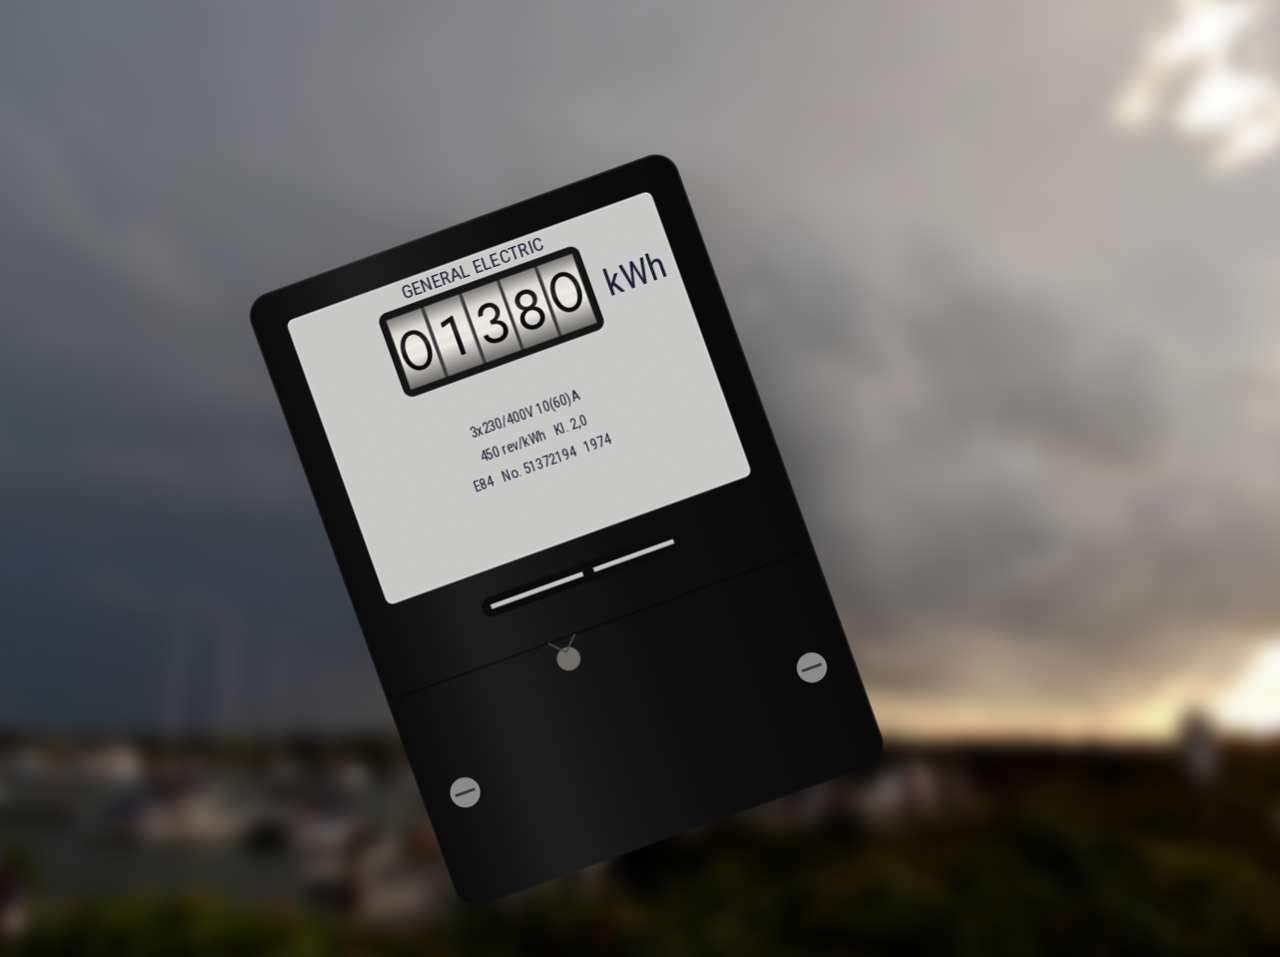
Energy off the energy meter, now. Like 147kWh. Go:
1380kWh
